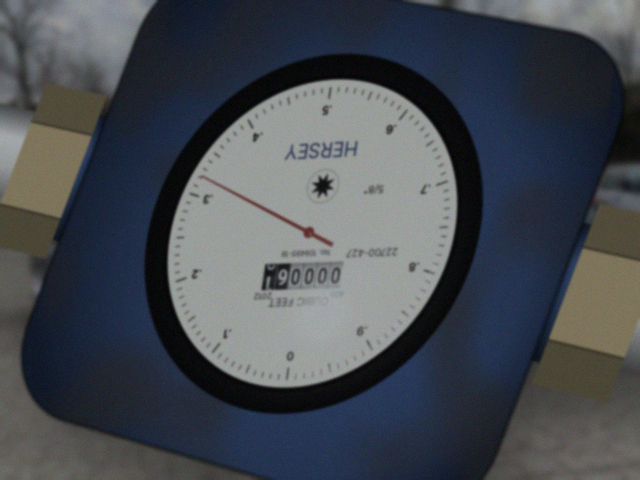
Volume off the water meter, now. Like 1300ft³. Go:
61.32ft³
